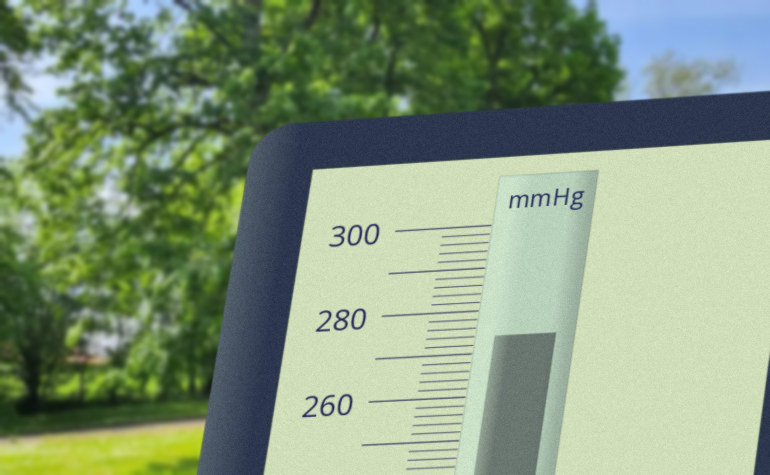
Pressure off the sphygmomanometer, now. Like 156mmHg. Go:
274mmHg
